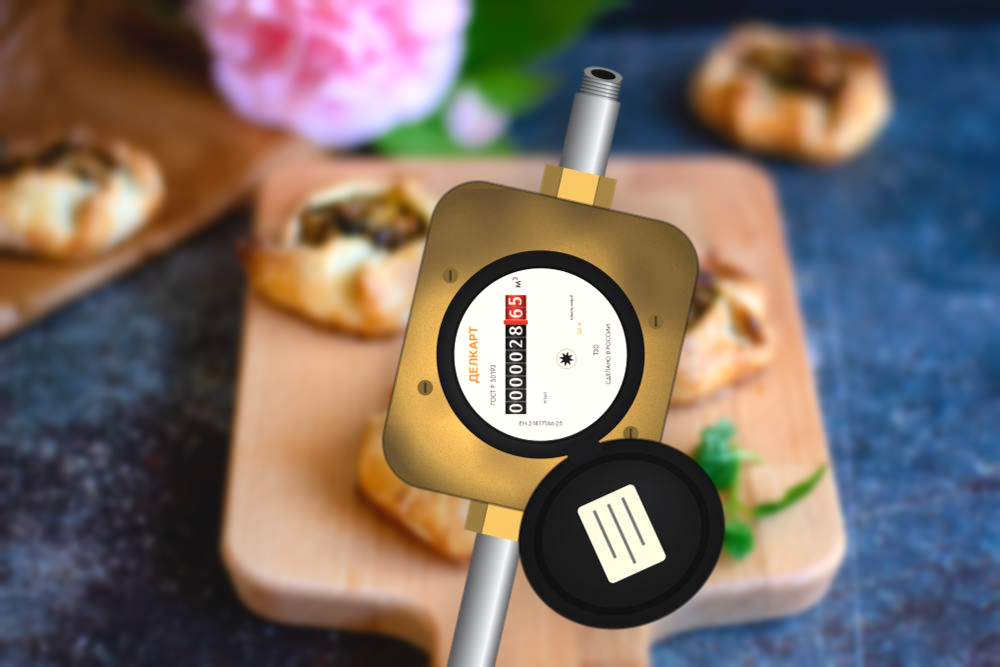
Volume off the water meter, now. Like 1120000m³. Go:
28.65m³
